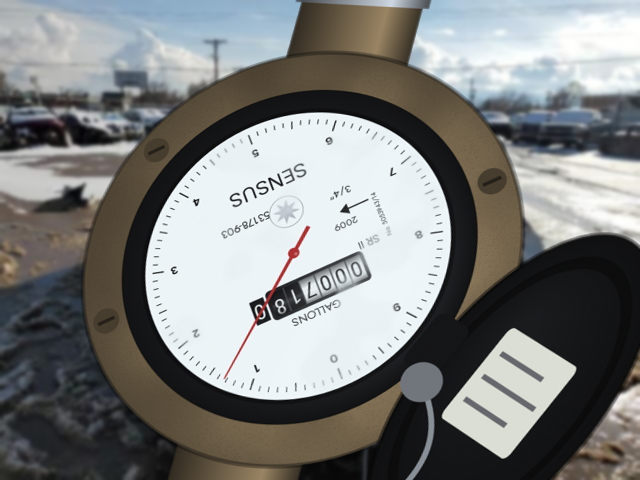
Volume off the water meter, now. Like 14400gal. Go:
7181.3gal
